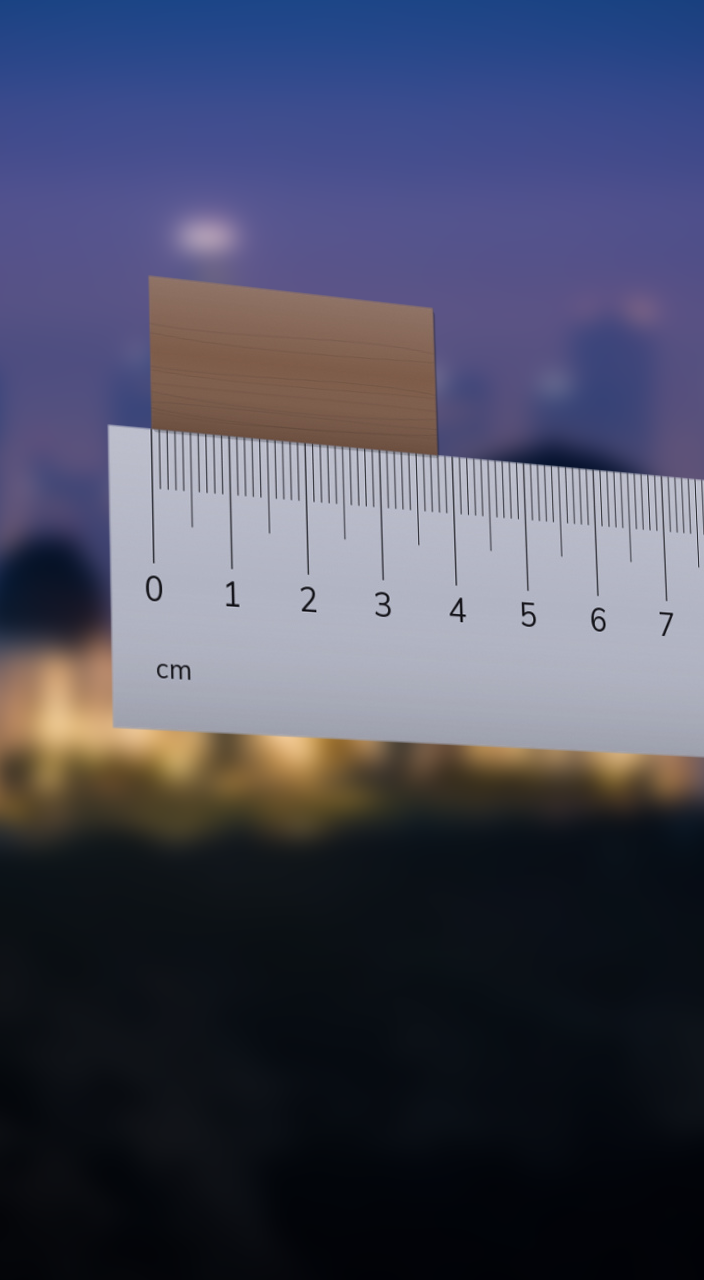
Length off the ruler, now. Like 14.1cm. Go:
3.8cm
